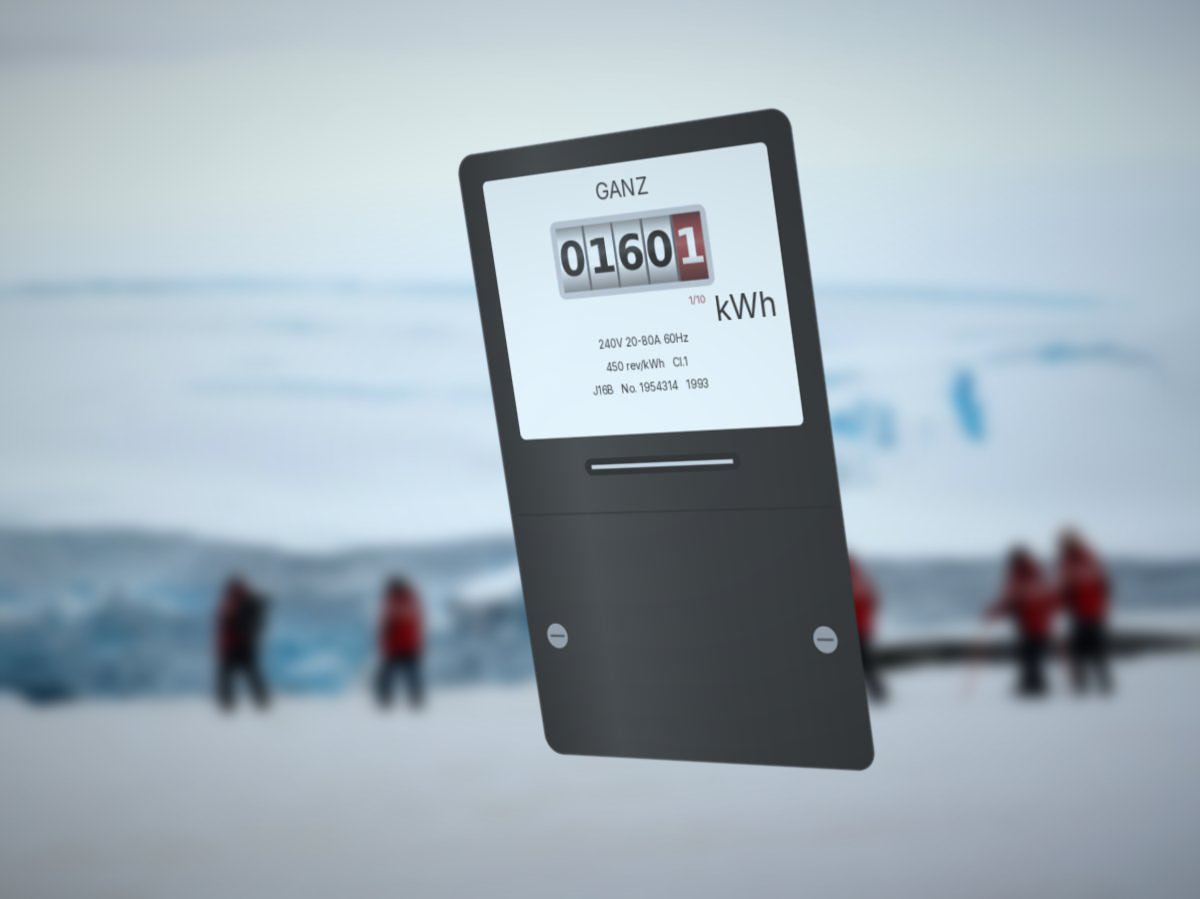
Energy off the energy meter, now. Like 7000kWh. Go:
160.1kWh
